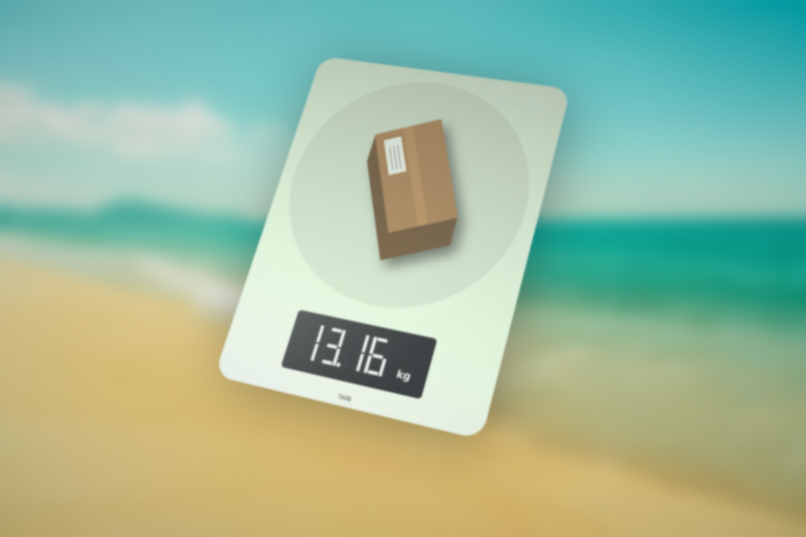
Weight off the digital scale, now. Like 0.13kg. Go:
13.16kg
